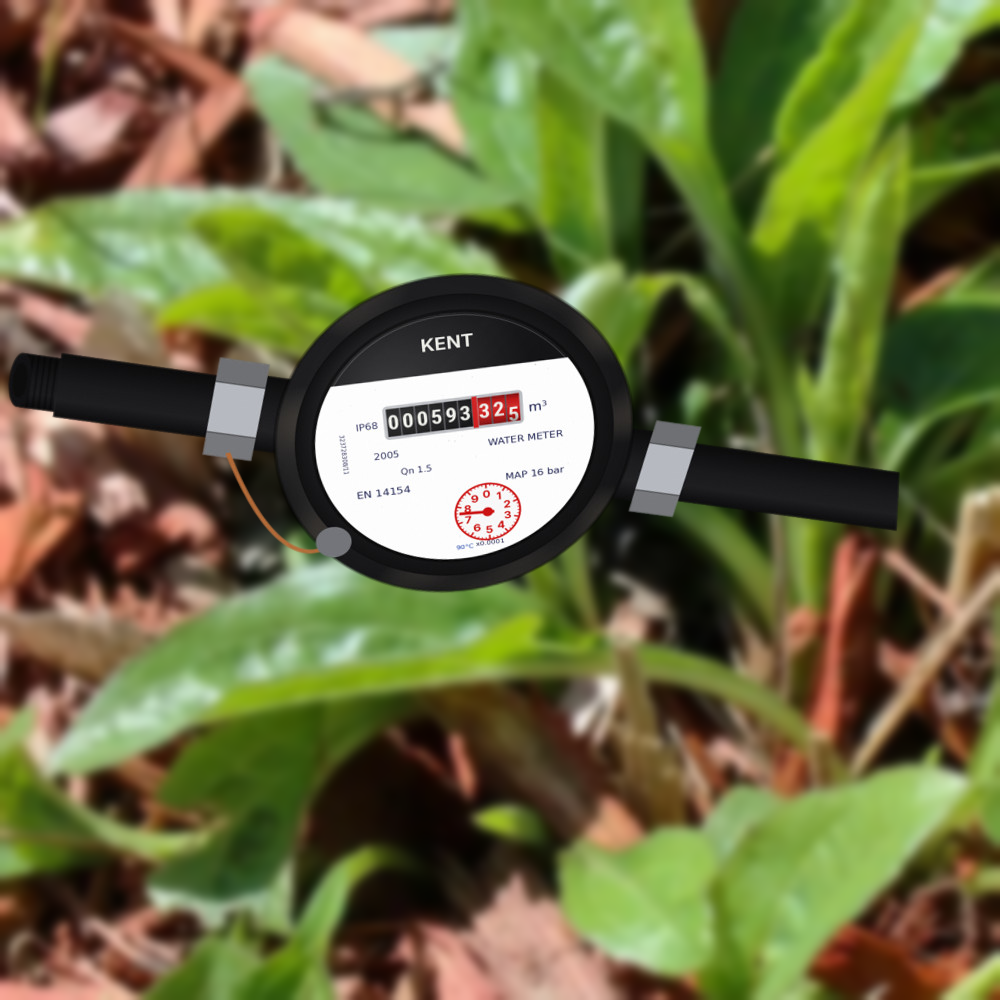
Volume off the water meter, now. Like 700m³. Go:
593.3247m³
